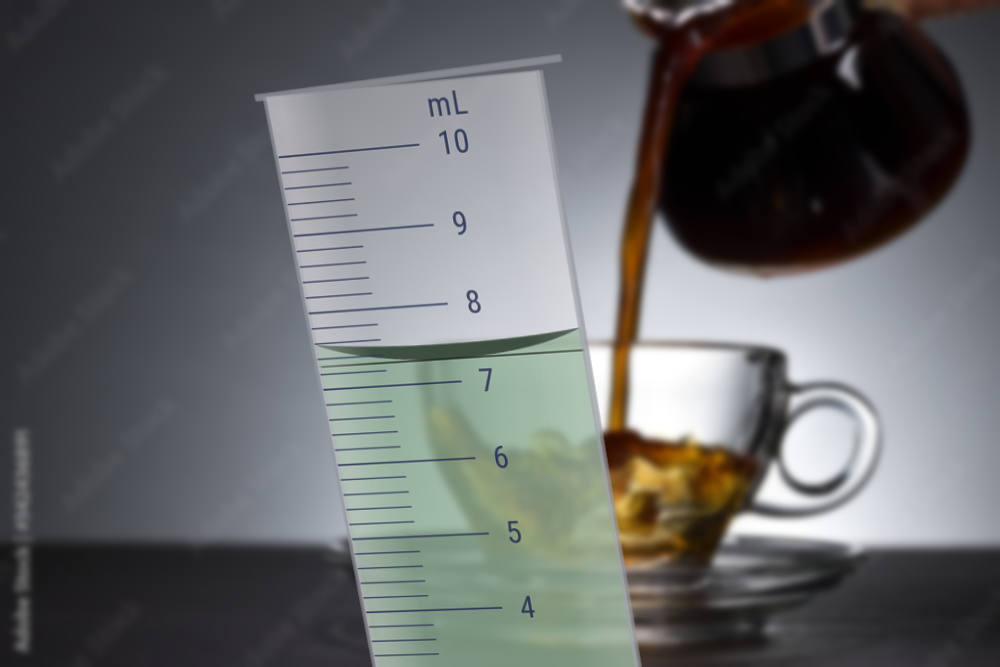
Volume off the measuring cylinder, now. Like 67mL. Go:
7.3mL
